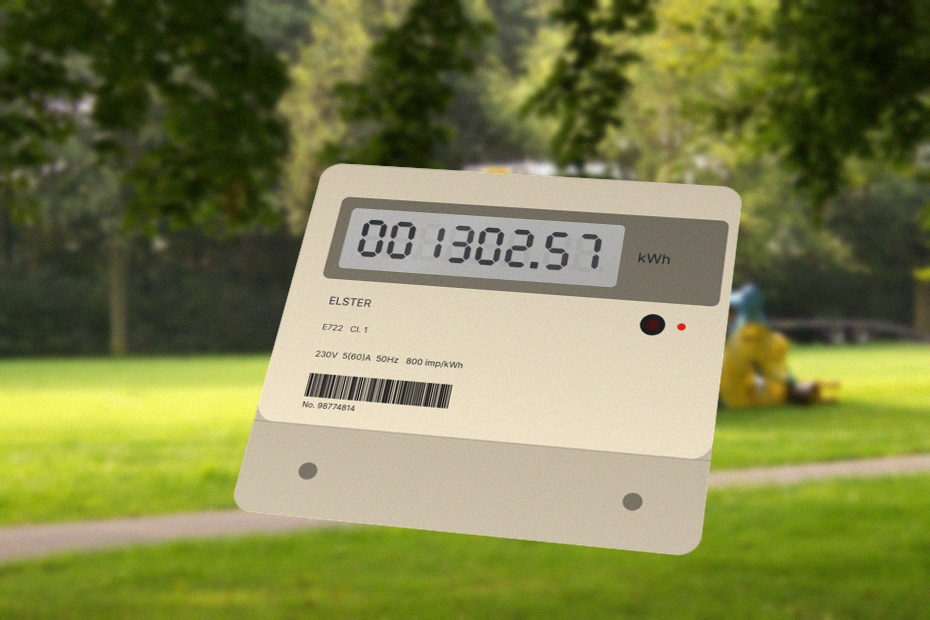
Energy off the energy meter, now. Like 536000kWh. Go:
1302.57kWh
